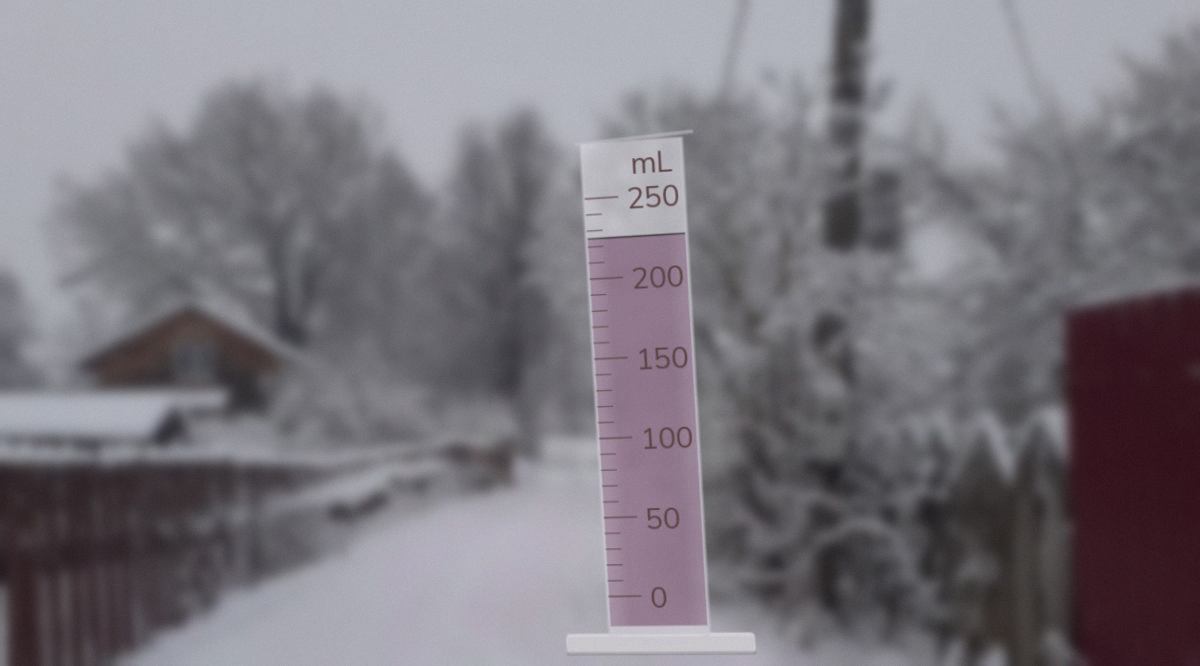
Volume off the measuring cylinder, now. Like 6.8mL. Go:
225mL
